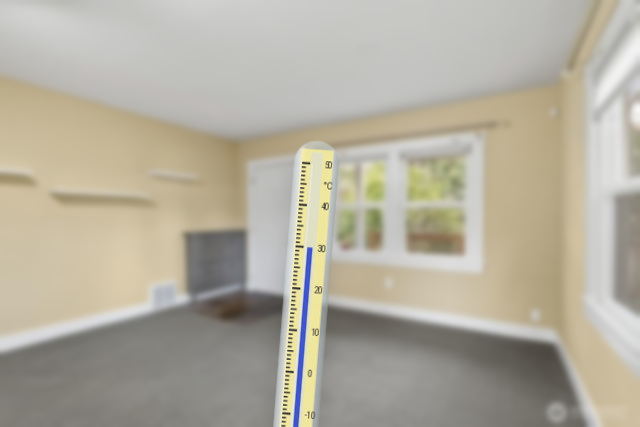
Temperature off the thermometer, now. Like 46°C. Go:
30°C
